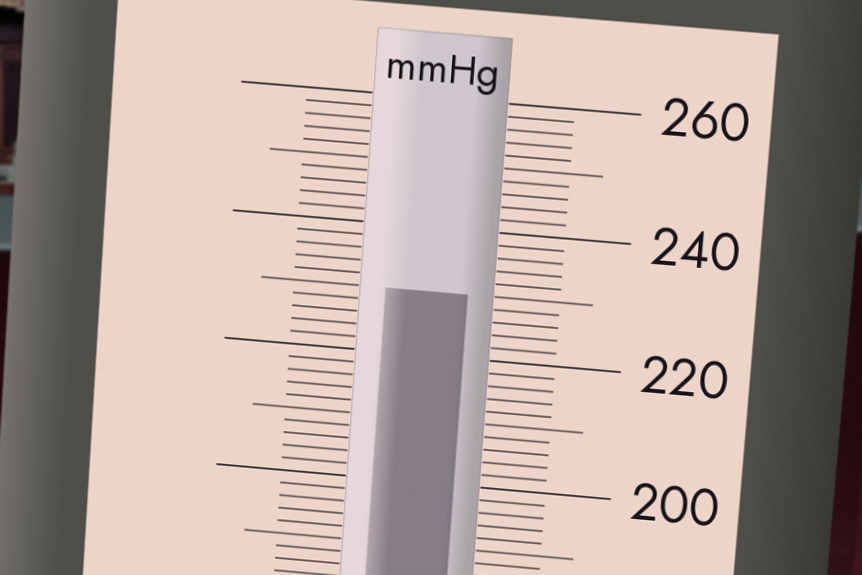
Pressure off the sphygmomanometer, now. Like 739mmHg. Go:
230mmHg
